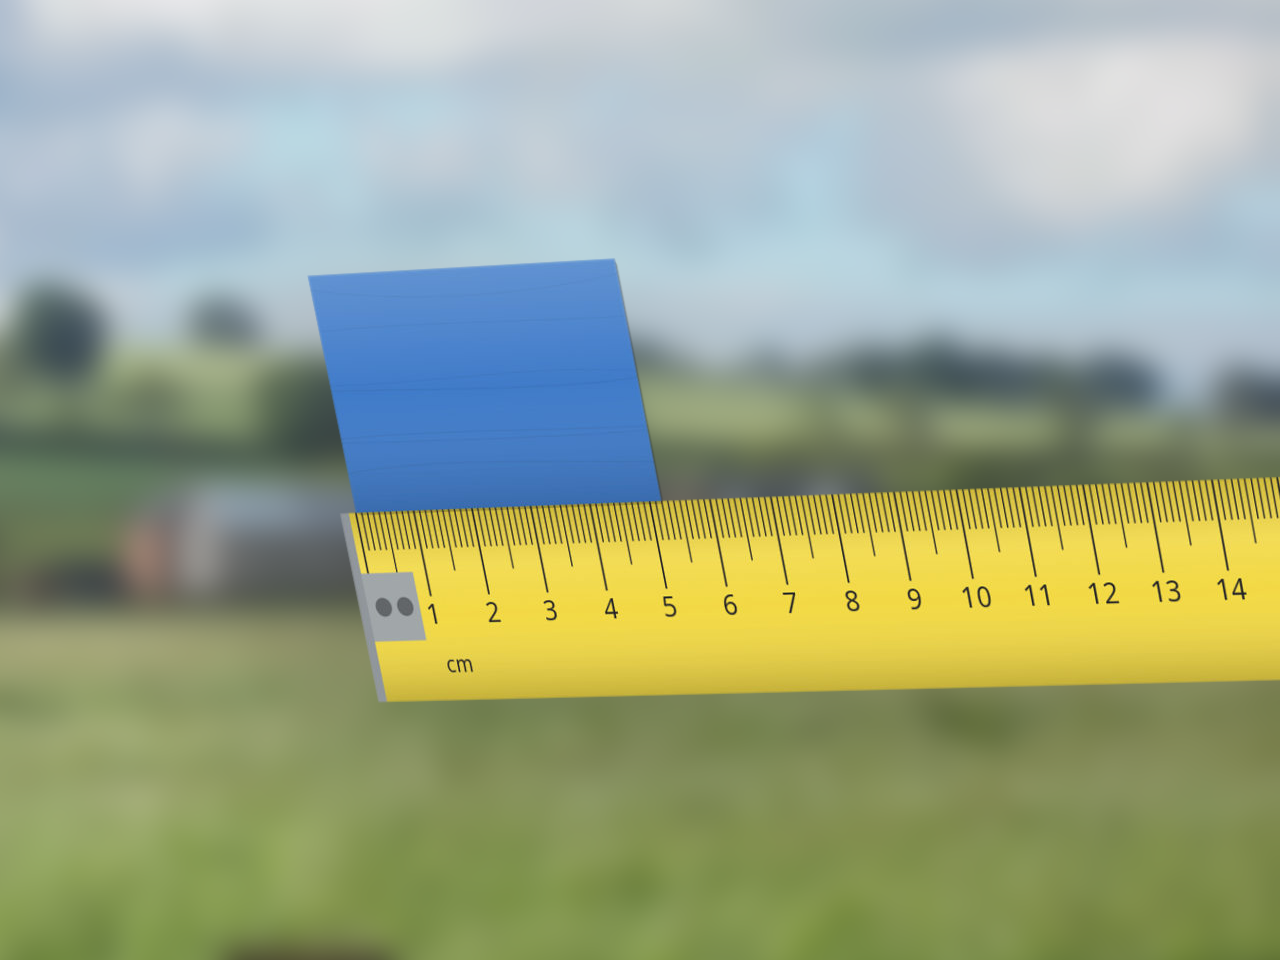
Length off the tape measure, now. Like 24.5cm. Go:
5.2cm
